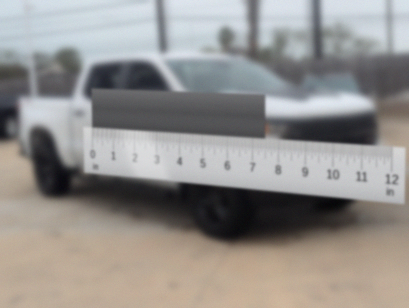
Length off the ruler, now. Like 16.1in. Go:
7.5in
